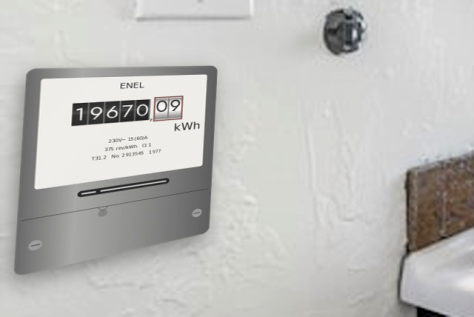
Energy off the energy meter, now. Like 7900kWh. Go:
19670.09kWh
